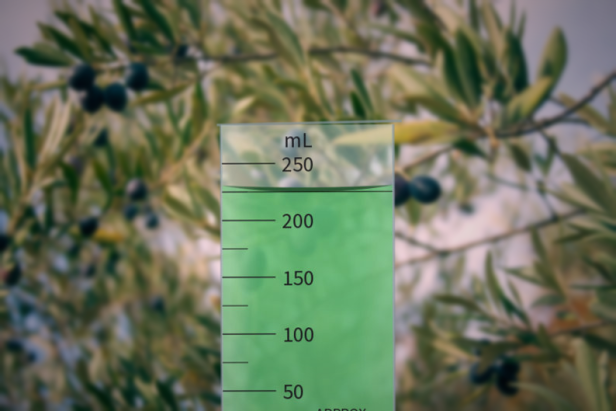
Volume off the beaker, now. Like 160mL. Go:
225mL
